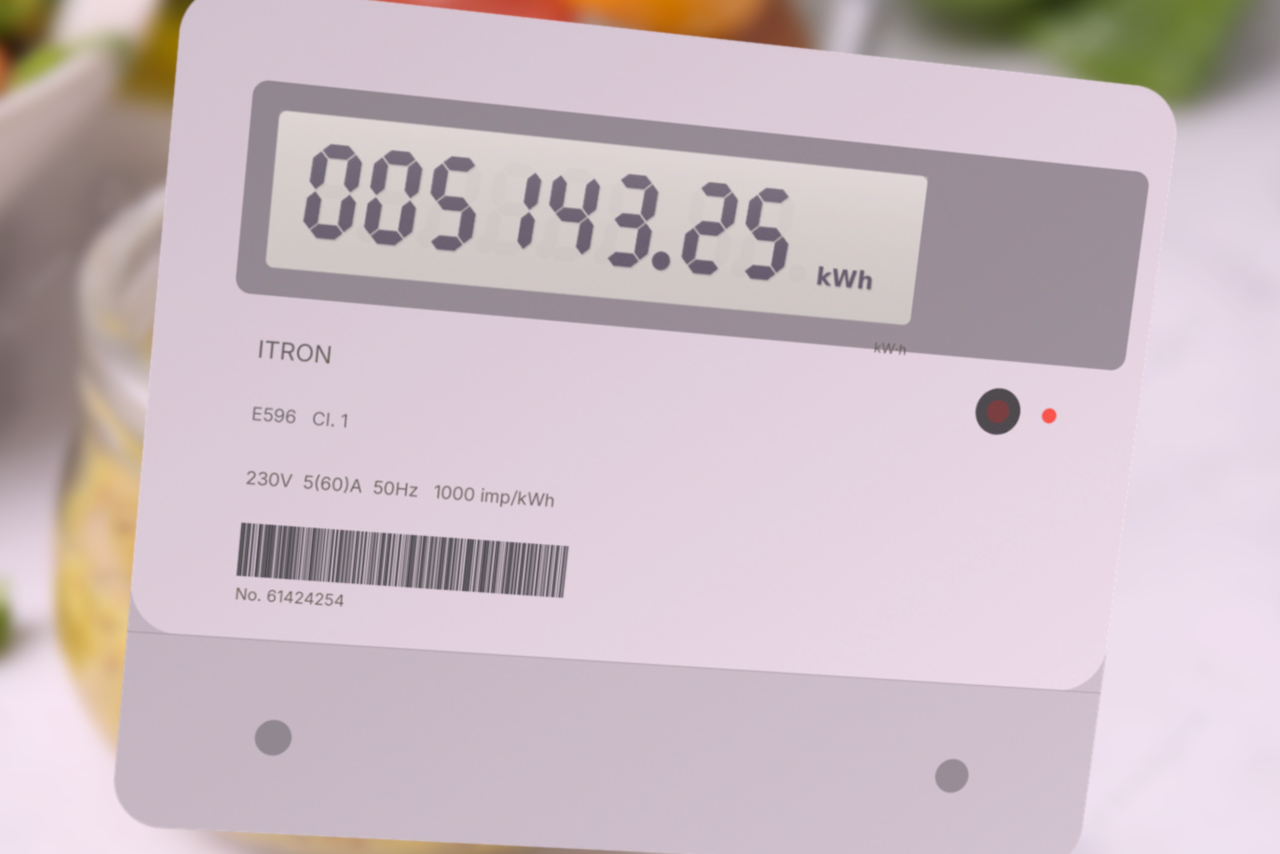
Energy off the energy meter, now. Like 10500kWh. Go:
5143.25kWh
